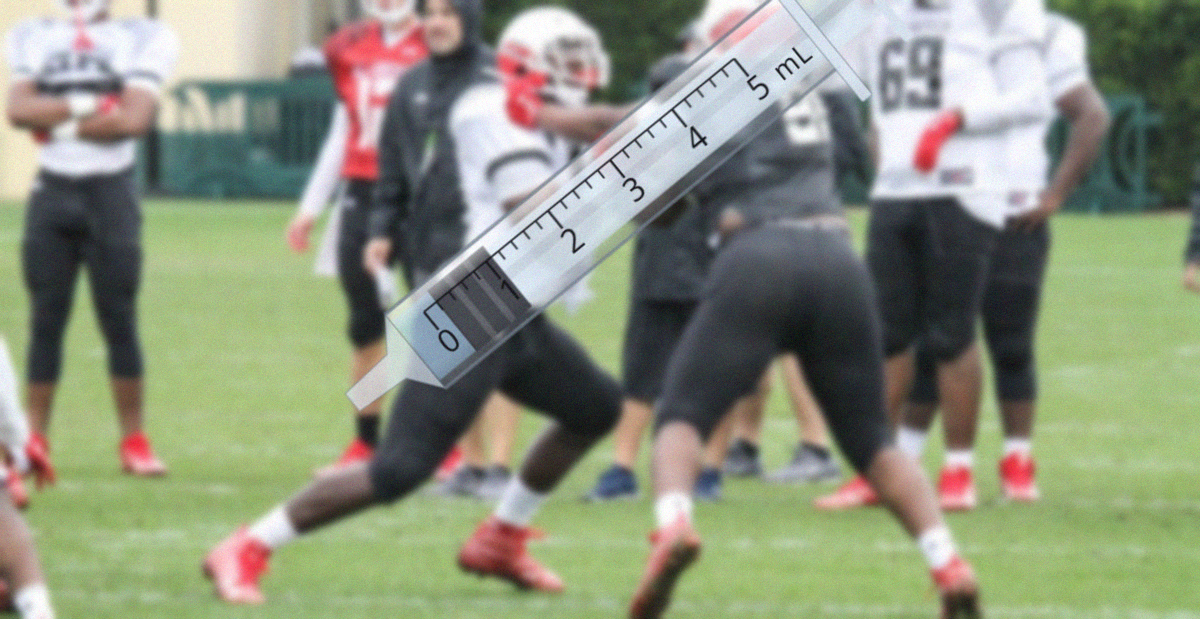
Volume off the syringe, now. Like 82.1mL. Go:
0.2mL
